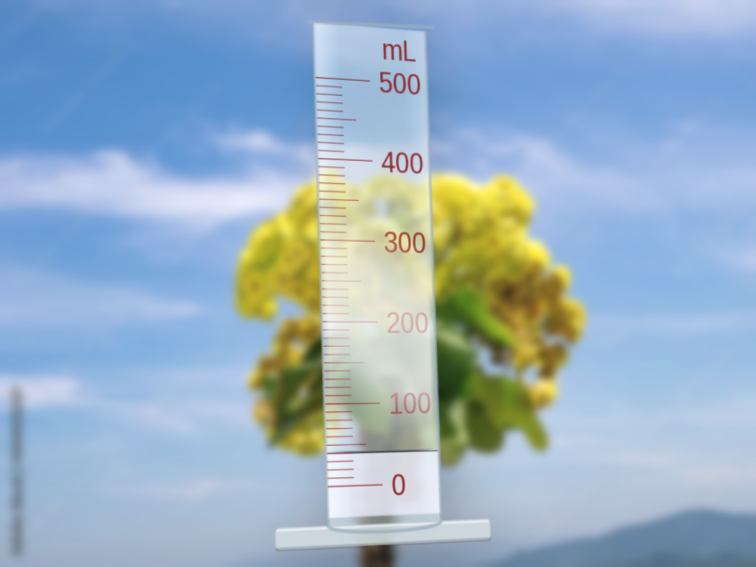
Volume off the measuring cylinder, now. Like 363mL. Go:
40mL
